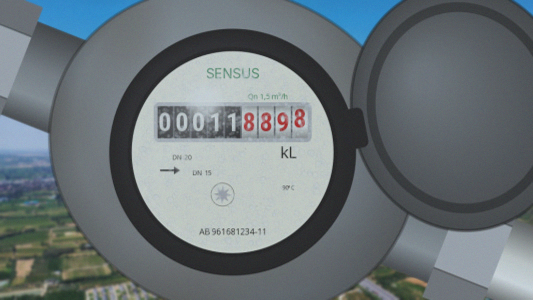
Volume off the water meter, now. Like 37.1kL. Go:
11.8898kL
